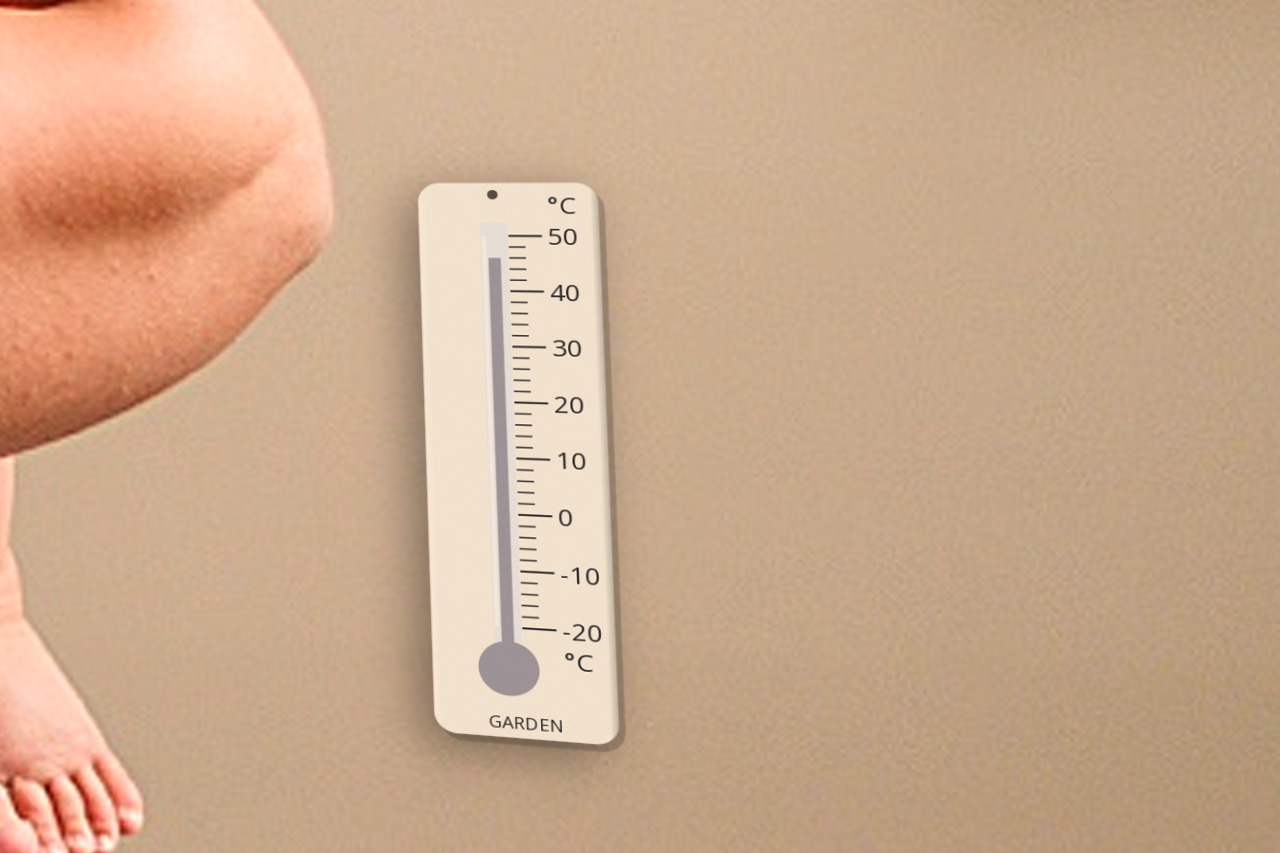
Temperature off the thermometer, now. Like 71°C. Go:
46°C
